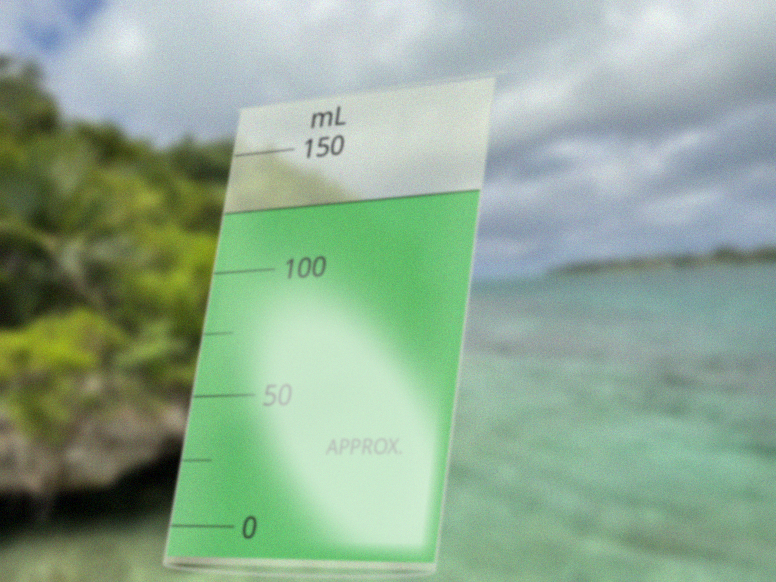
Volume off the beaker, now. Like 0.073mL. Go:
125mL
